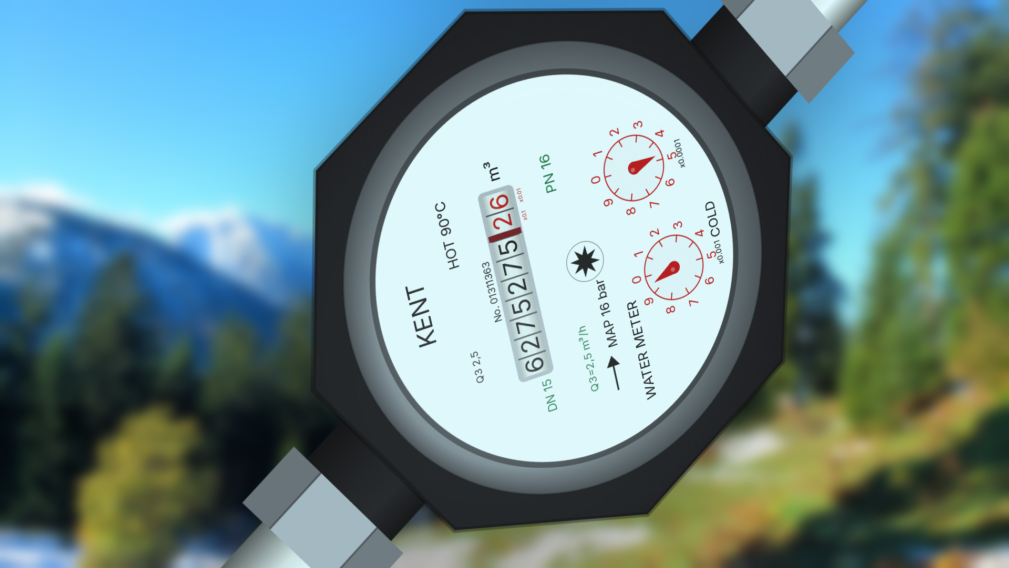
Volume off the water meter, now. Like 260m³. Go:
6275275.2594m³
